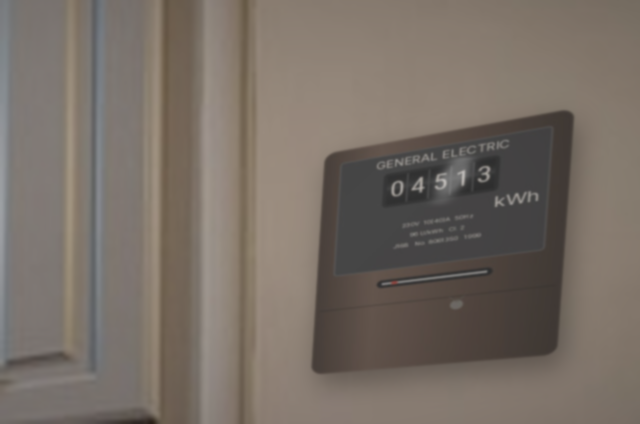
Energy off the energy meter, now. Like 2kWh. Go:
4513kWh
